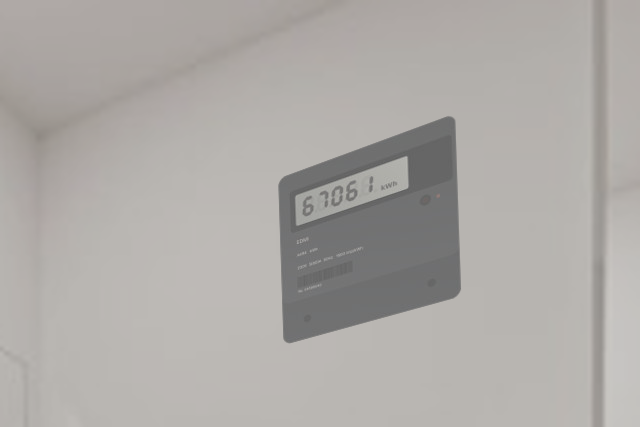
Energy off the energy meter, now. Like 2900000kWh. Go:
67061kWh
